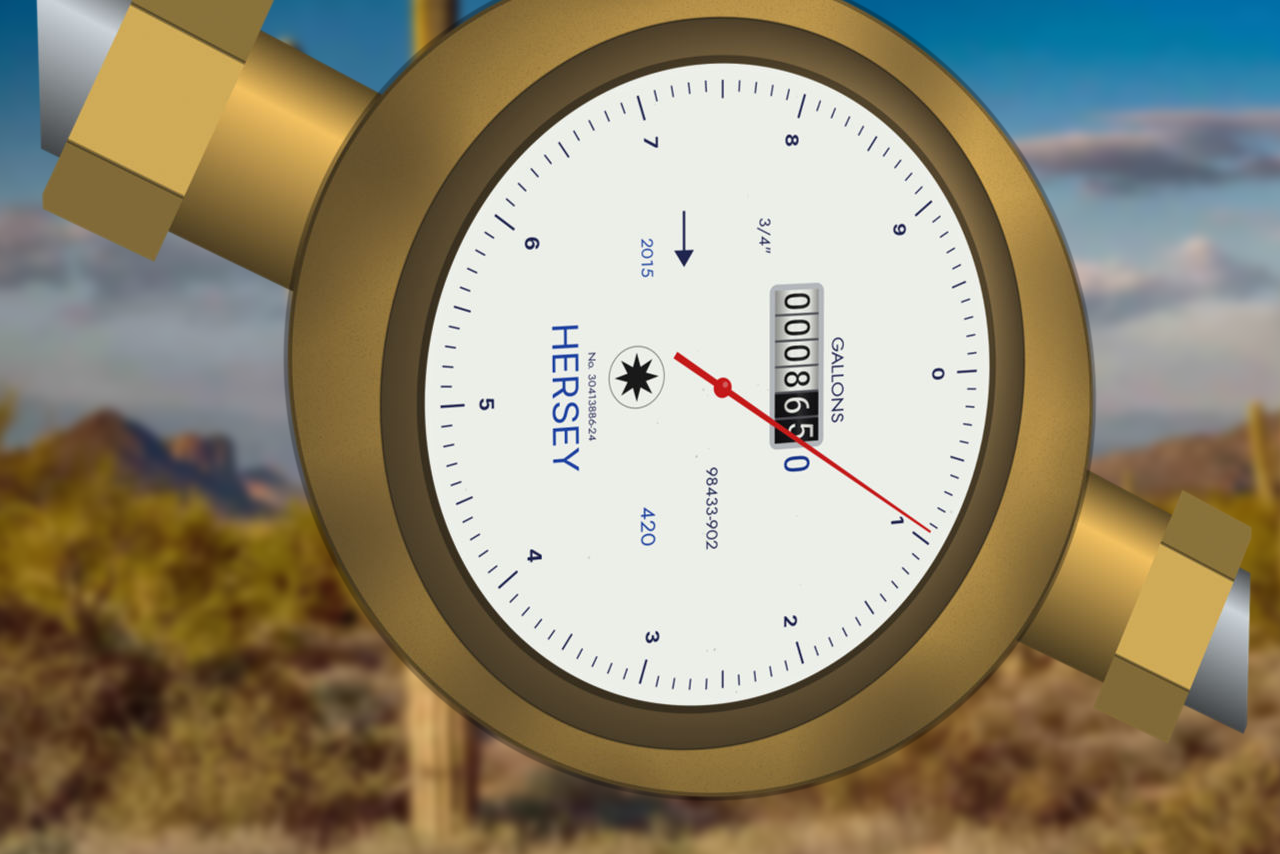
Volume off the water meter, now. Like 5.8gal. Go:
8650.9gal
